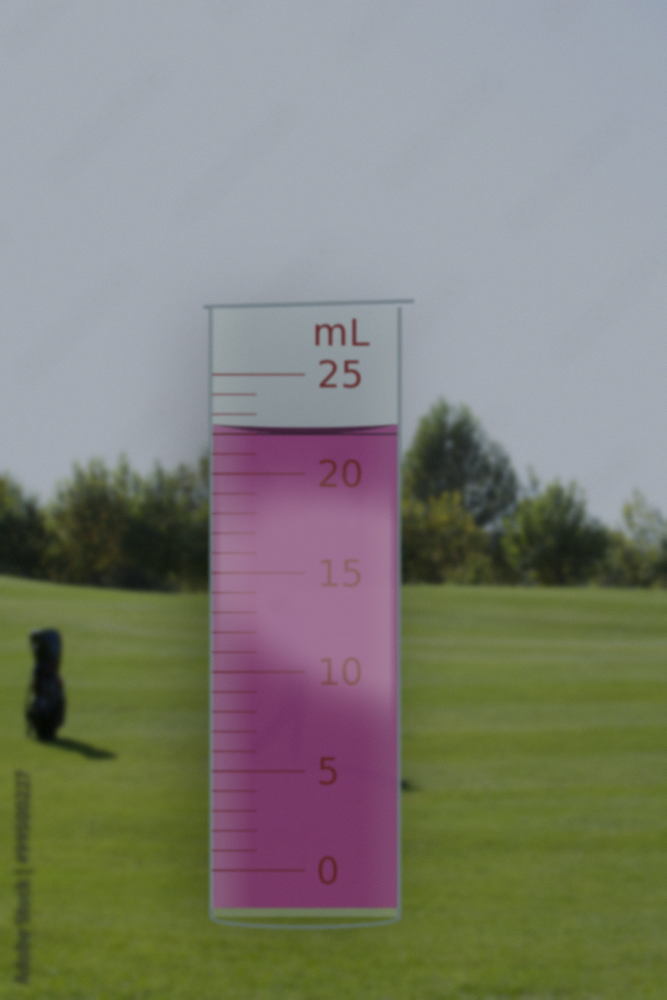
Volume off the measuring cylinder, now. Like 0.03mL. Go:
22mL
